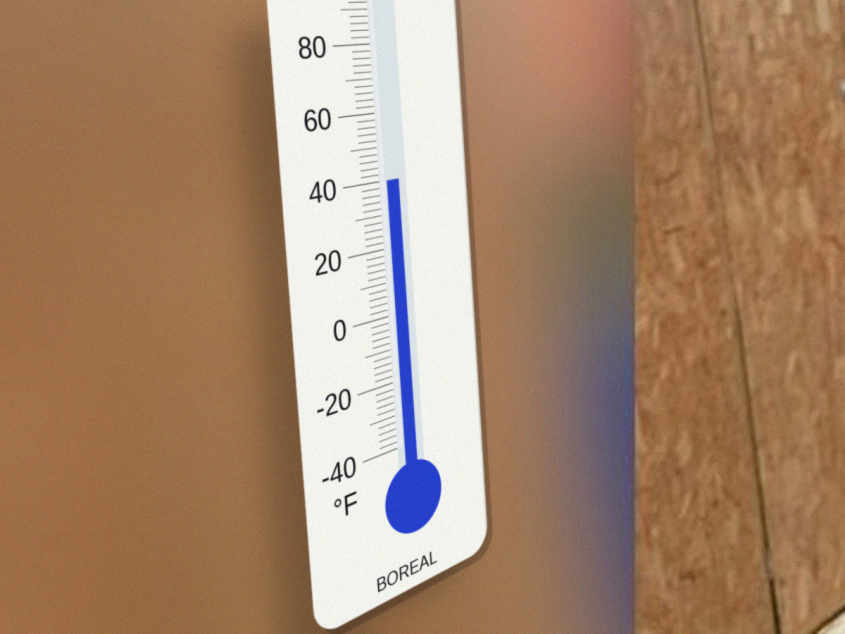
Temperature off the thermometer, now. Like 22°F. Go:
40°F
